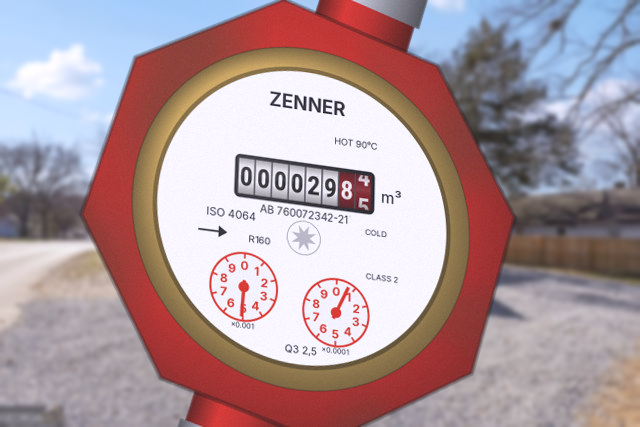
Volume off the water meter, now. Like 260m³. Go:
29.8450m³
